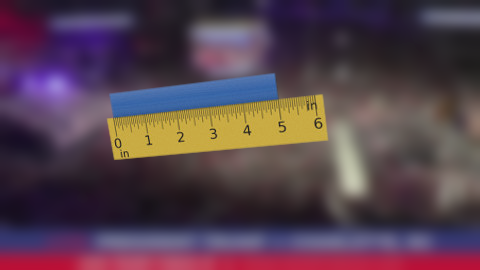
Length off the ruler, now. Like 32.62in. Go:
5in
